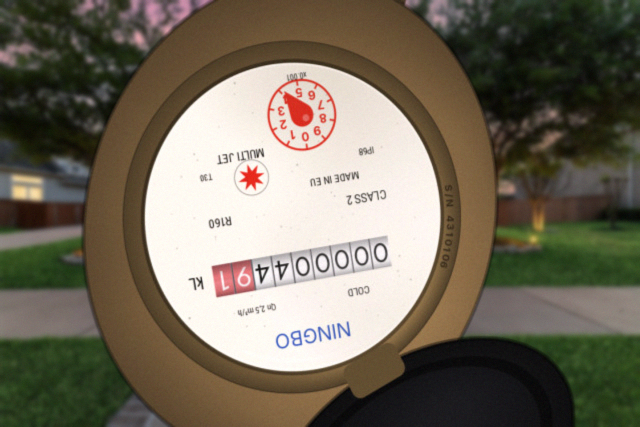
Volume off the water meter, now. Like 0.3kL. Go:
44.914kL
